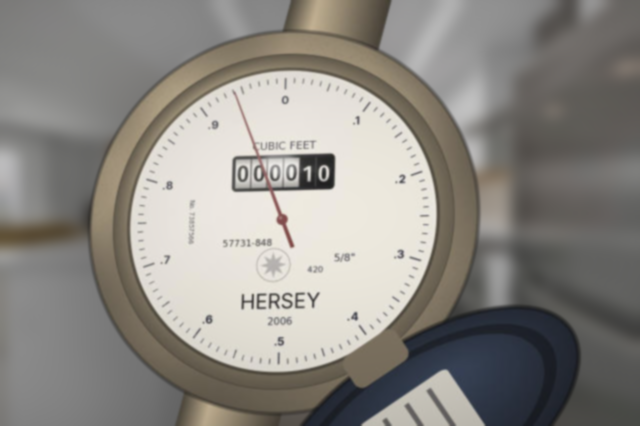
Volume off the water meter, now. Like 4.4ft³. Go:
9.94ft³
